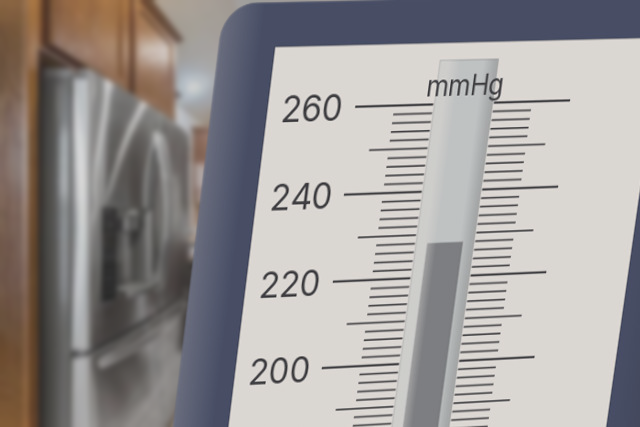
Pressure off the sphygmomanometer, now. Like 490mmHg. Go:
228mmHg
